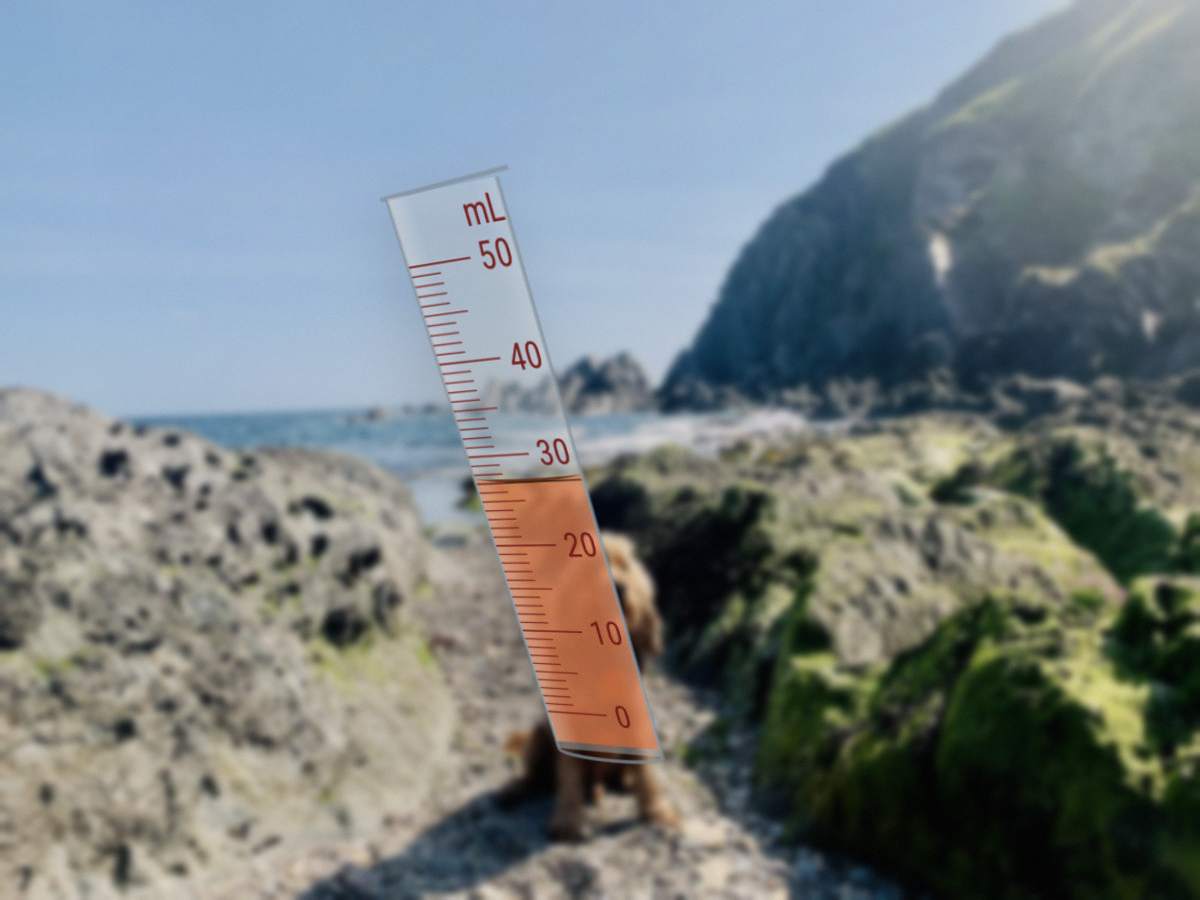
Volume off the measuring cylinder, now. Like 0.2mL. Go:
27mL
